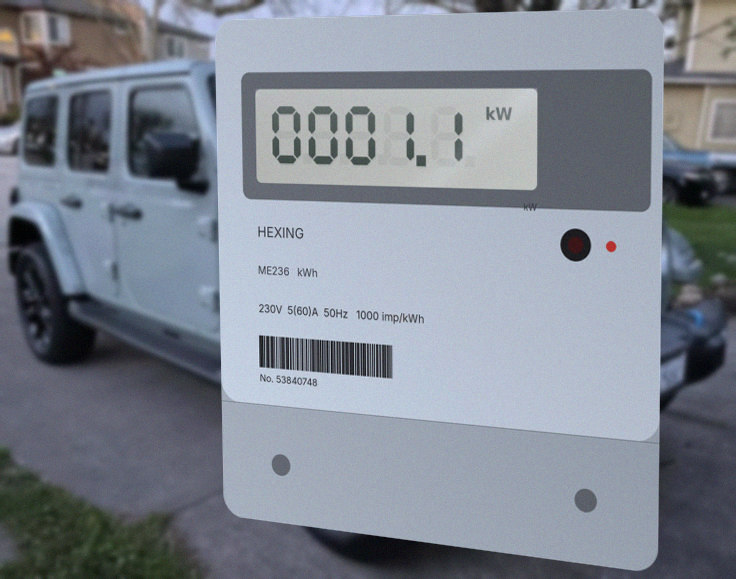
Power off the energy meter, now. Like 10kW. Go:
1.1kW
